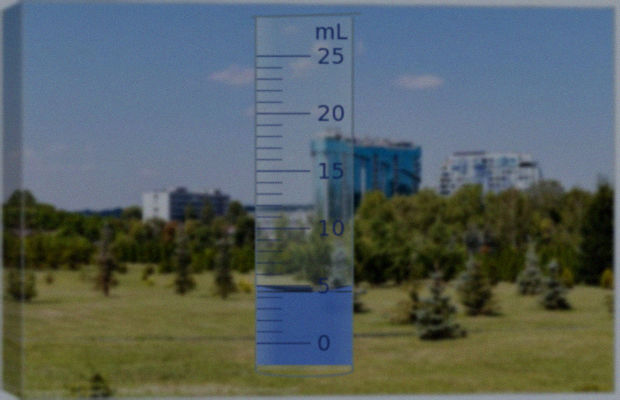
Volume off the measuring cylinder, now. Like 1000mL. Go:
4.5mL
